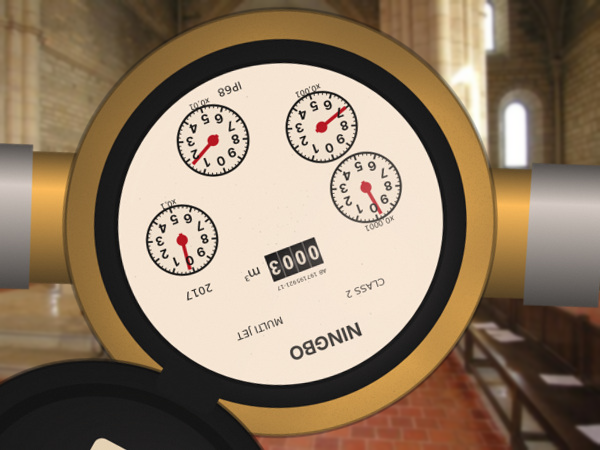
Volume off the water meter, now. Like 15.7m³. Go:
3.0169m³
